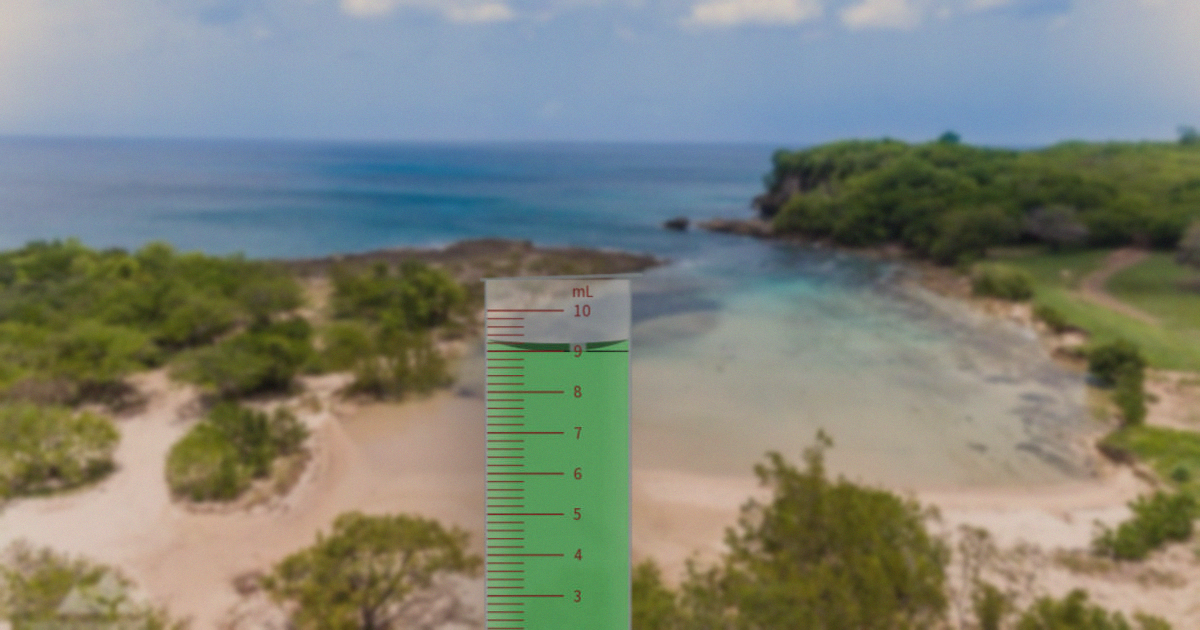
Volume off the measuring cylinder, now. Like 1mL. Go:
9mL
